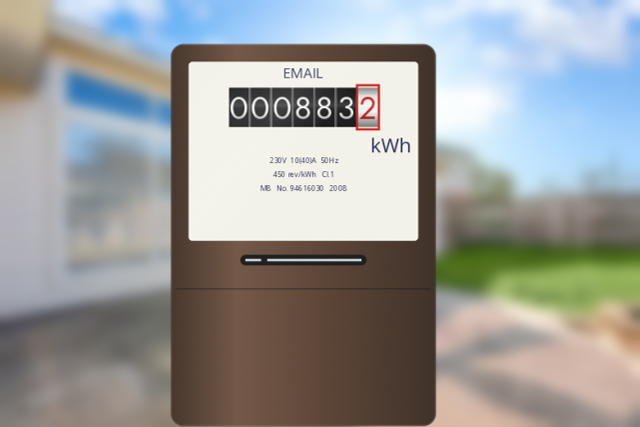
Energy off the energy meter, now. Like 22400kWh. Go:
883.2kWh
